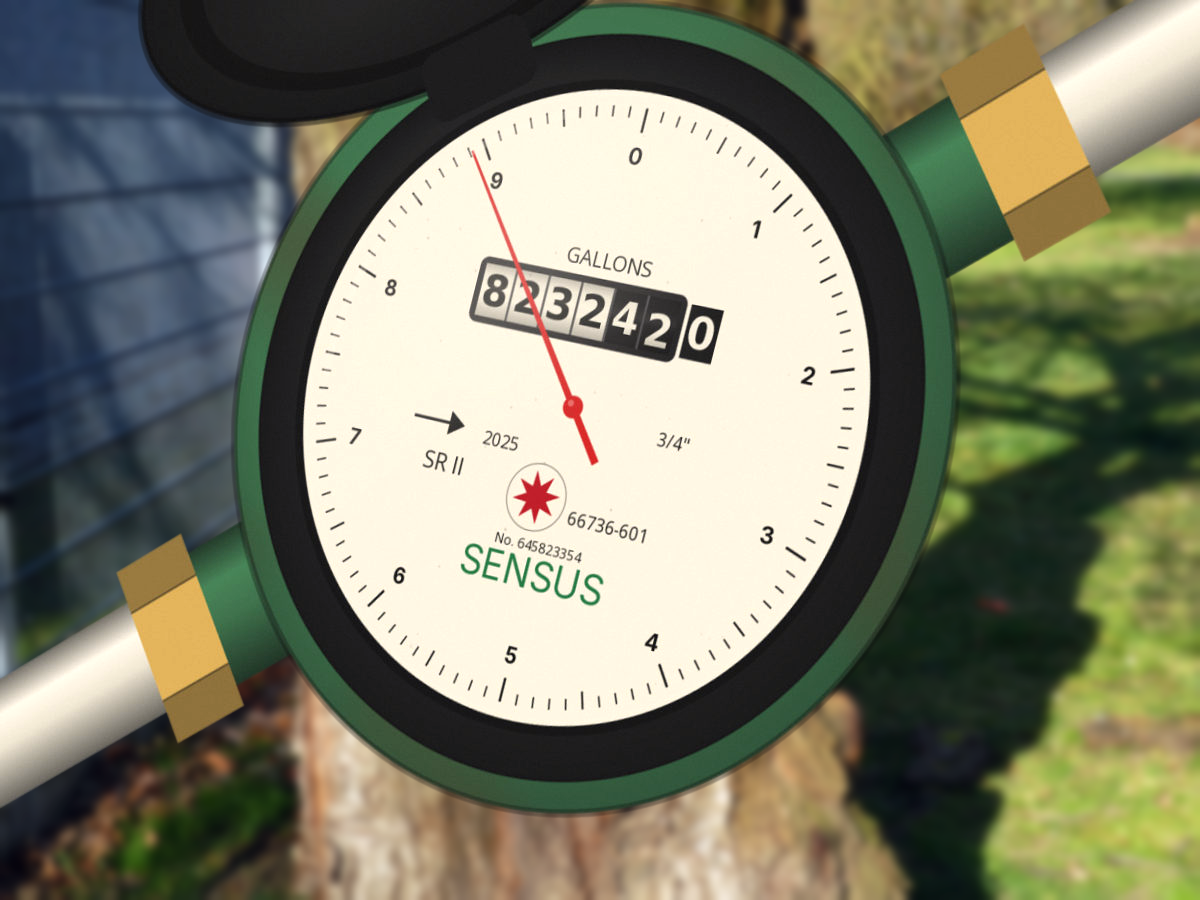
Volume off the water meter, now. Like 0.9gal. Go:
8232418.9gal
